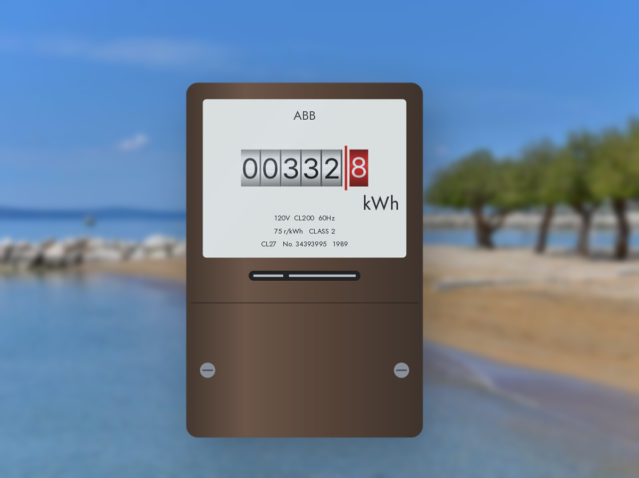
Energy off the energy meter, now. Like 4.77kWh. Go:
332.8kWh
